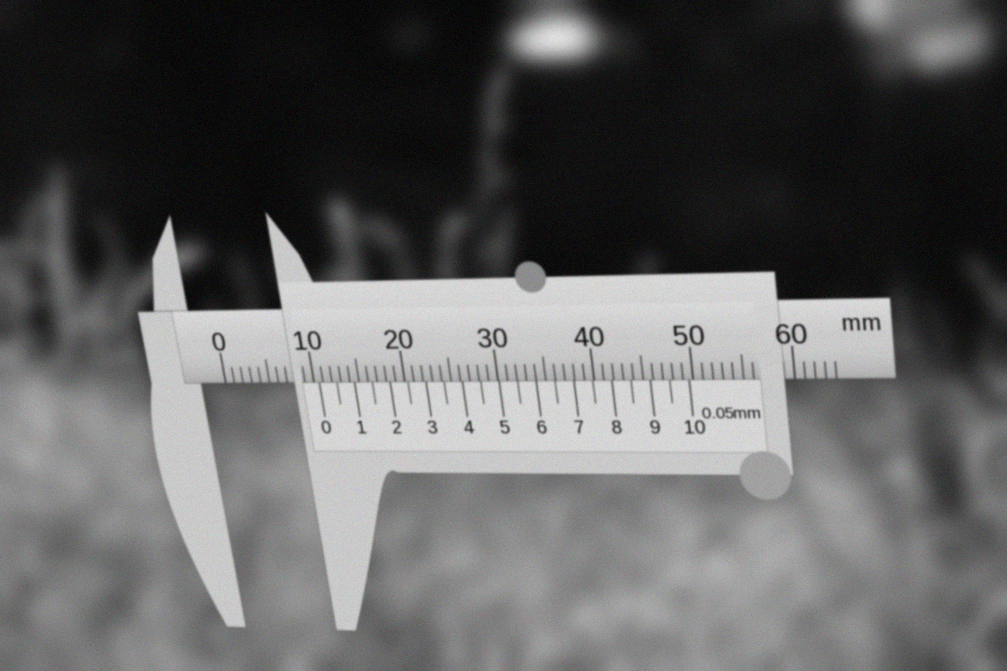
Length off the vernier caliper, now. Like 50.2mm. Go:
10.6mm
